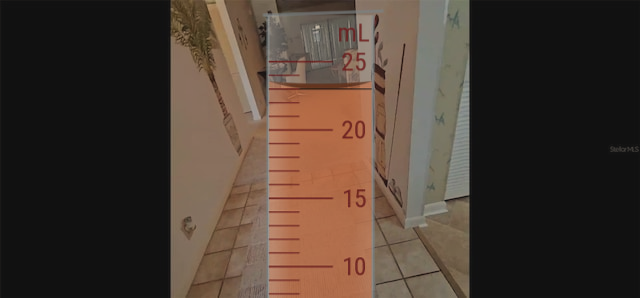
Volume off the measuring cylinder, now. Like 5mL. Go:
23mL
